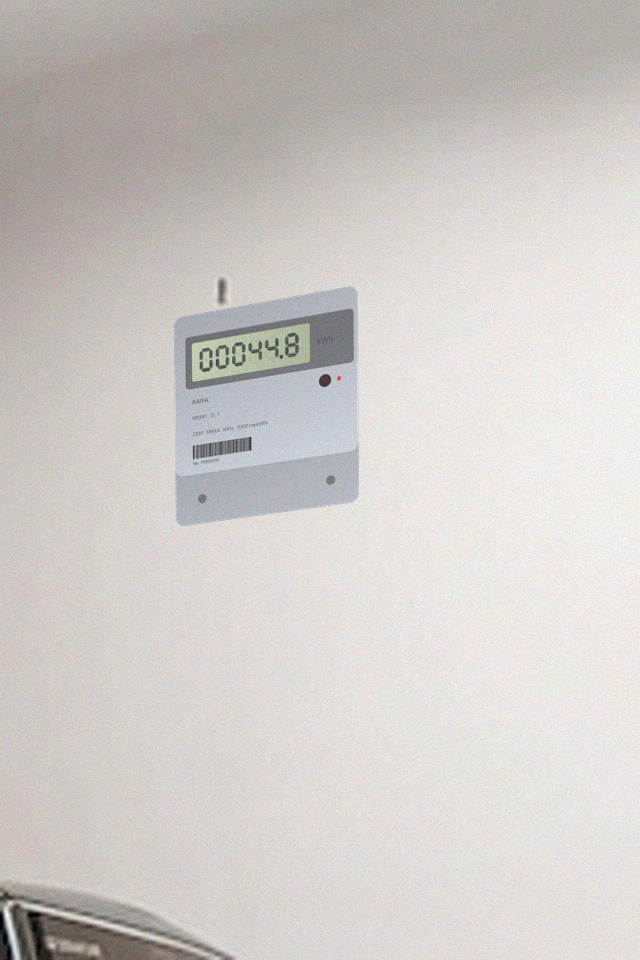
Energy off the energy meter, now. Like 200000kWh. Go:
44.8kWh
